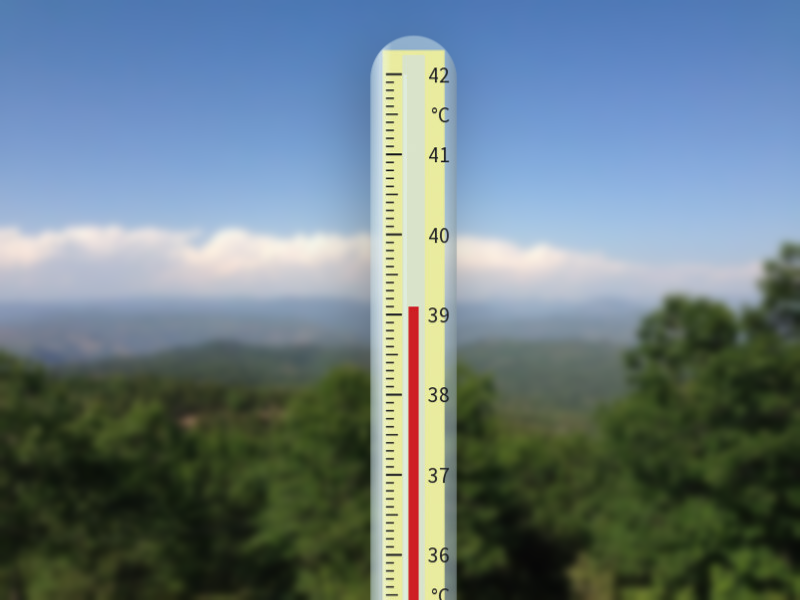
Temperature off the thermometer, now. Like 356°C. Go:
39.1°C
